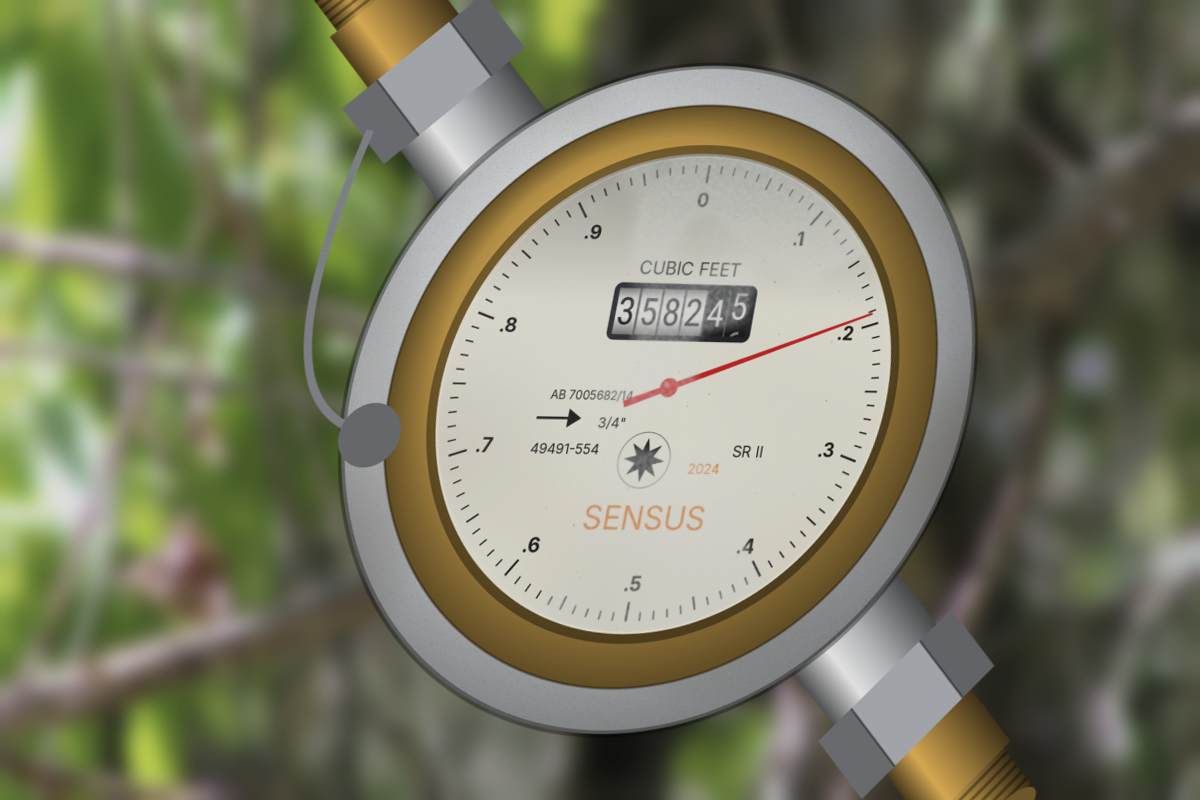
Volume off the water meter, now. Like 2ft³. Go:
358245.19ft³
